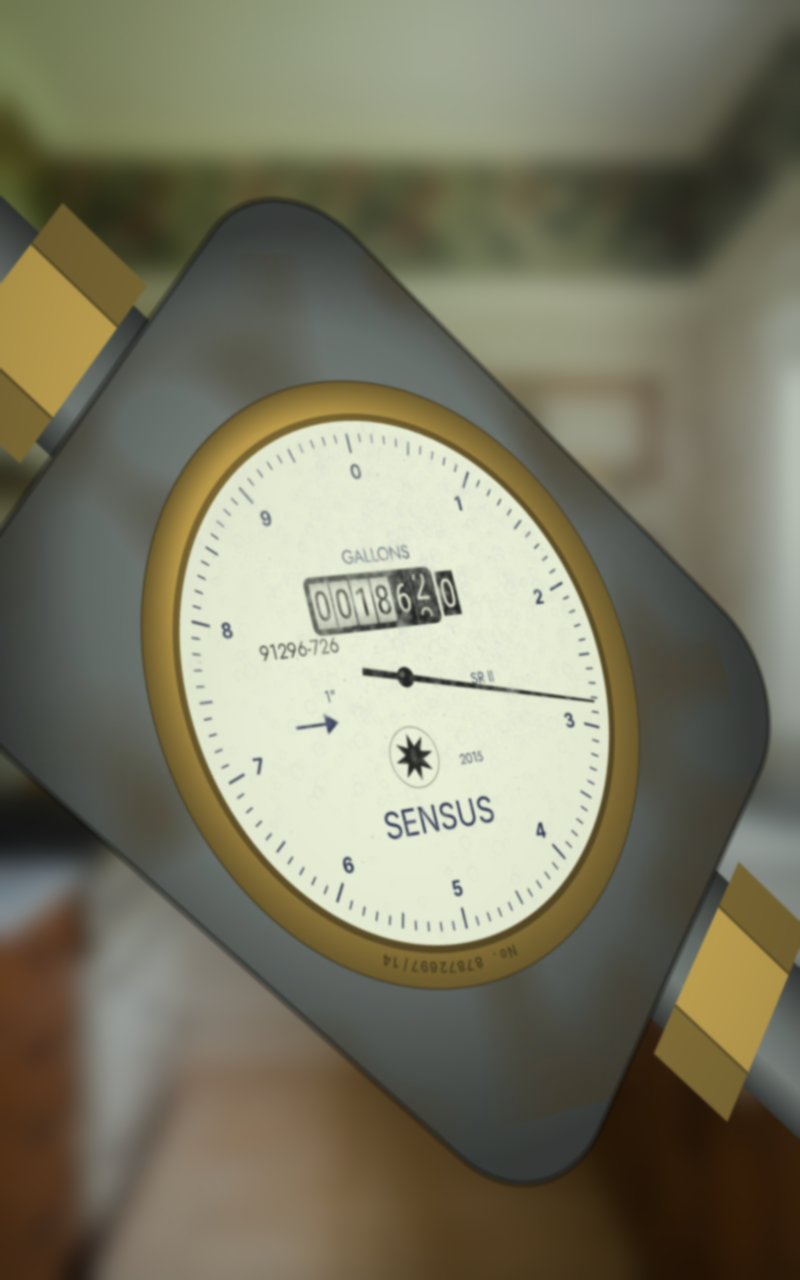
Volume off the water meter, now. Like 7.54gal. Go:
18622.8gal
